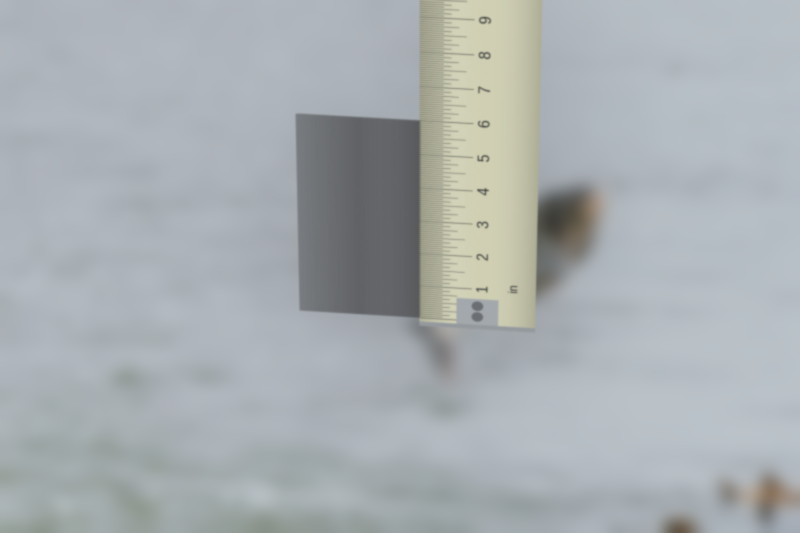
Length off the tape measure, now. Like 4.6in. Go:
6in
